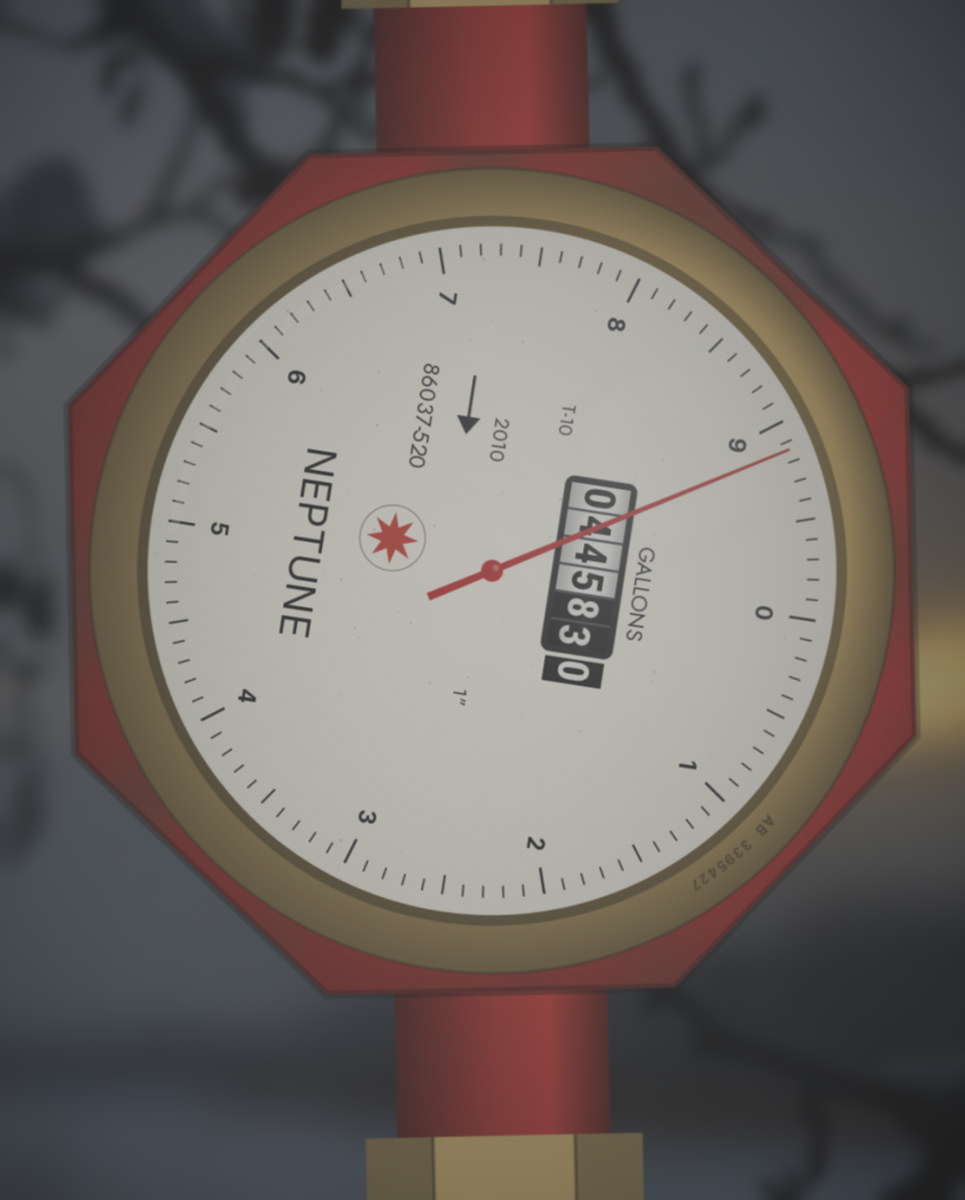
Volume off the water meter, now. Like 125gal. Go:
445829.1gal
